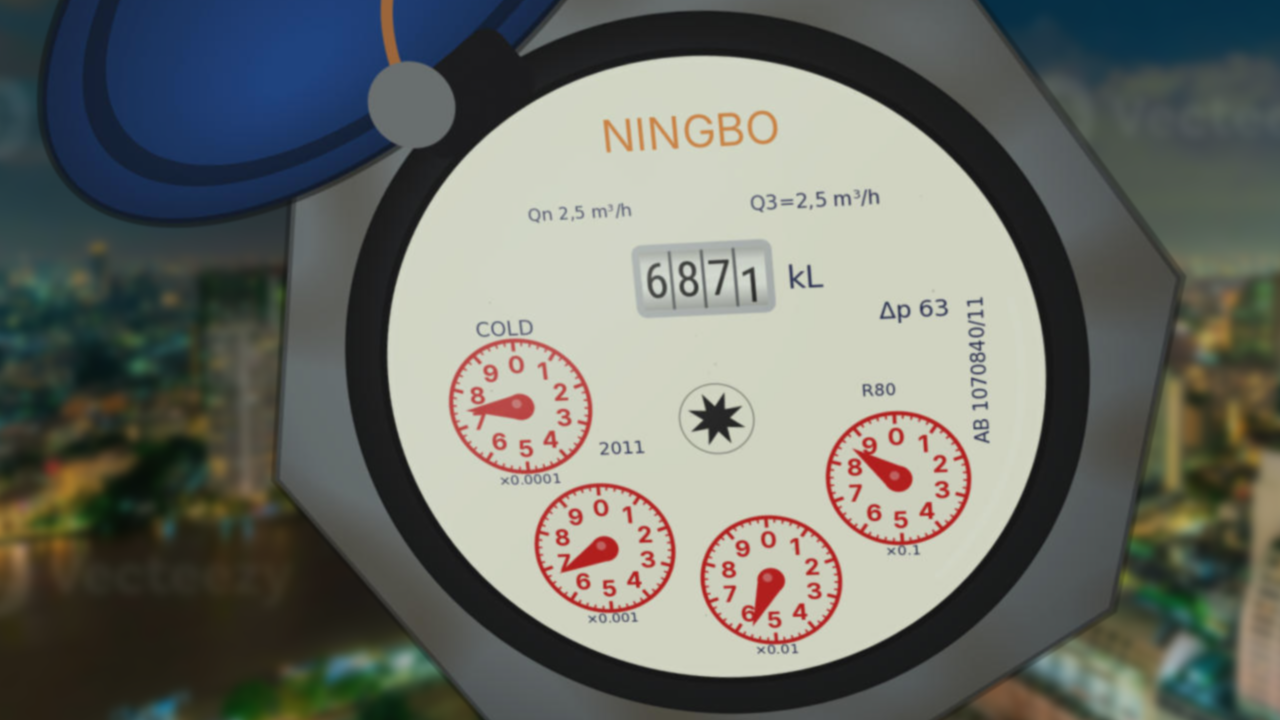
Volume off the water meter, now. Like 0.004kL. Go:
6870.8567kL
